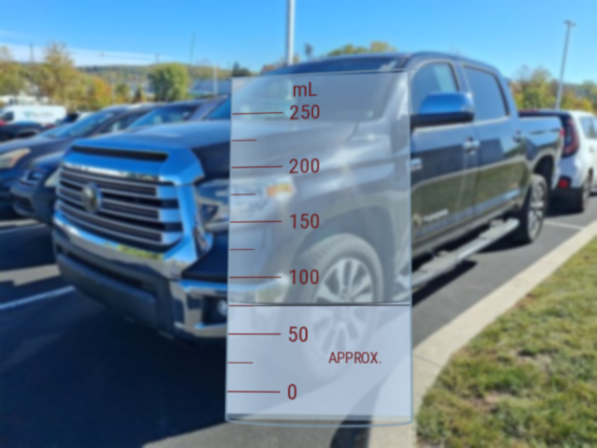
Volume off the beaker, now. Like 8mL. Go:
75mL
